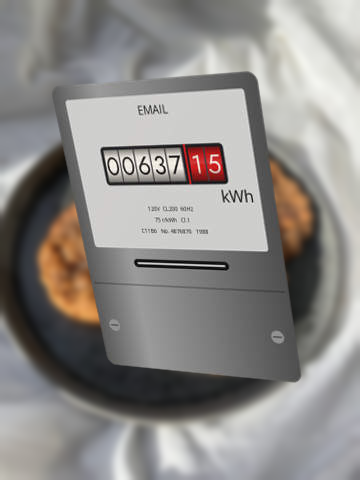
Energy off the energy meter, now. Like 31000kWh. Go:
637.15kWh
